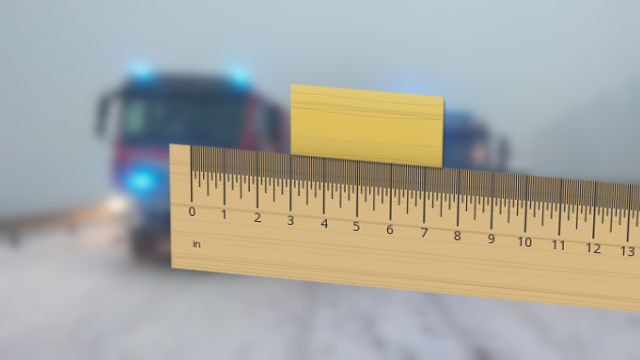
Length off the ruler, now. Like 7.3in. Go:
4.5in
